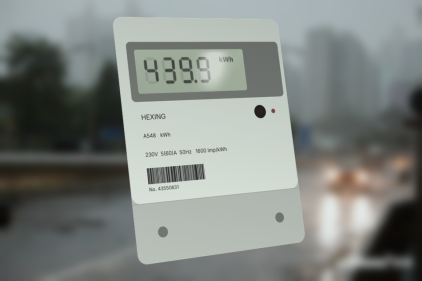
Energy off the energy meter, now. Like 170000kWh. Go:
439.9kWh
